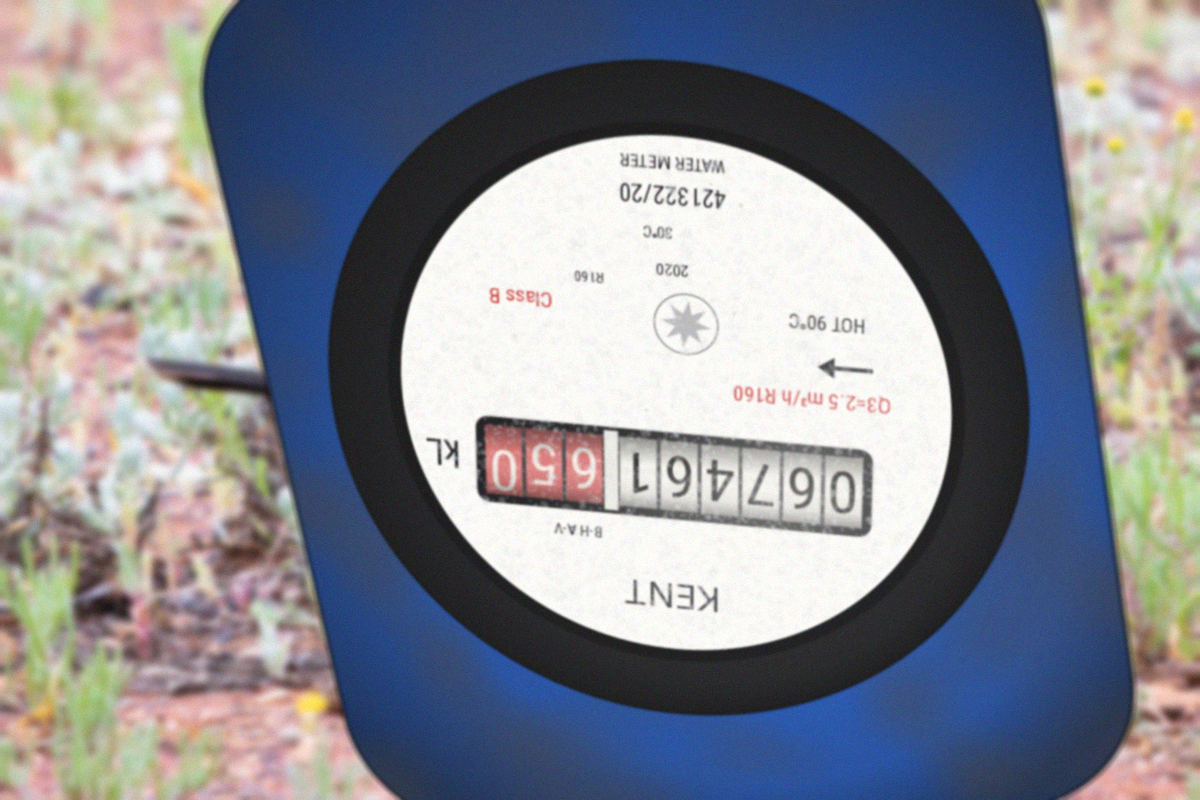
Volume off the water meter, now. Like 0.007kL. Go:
67461.650kL
